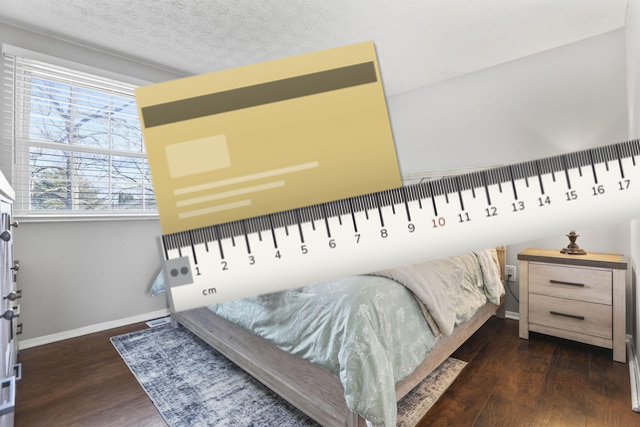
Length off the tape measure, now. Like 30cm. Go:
9cm
